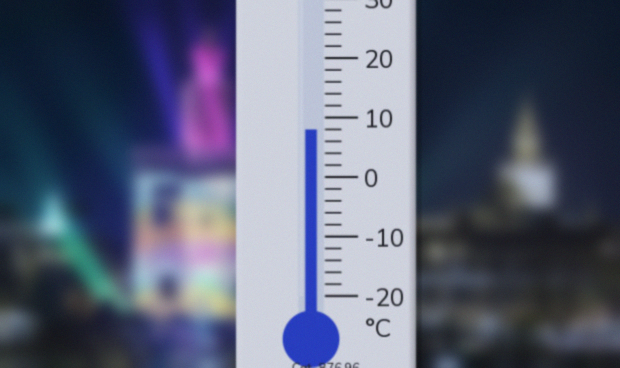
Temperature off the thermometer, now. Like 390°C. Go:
8°C
